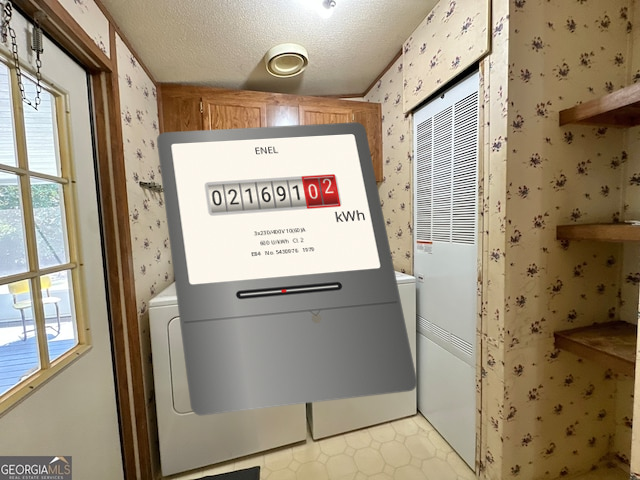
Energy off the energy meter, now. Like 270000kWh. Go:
21691.02kWh
